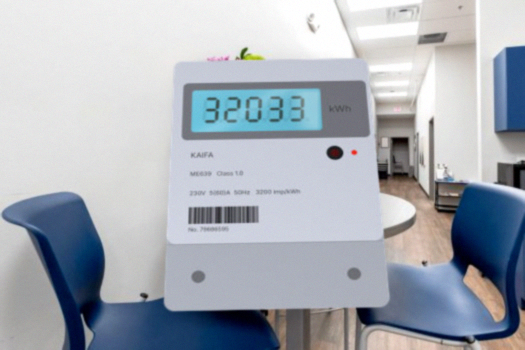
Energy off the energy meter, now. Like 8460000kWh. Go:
32033kWh
